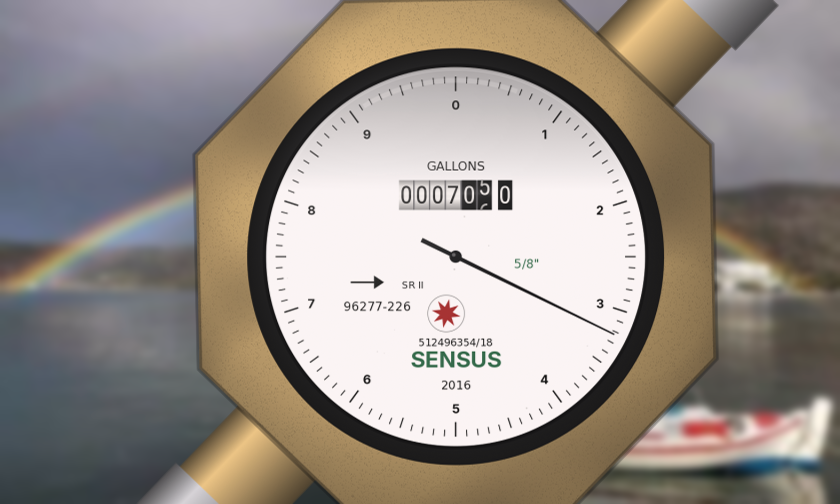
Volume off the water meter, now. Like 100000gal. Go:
7053.2gal
